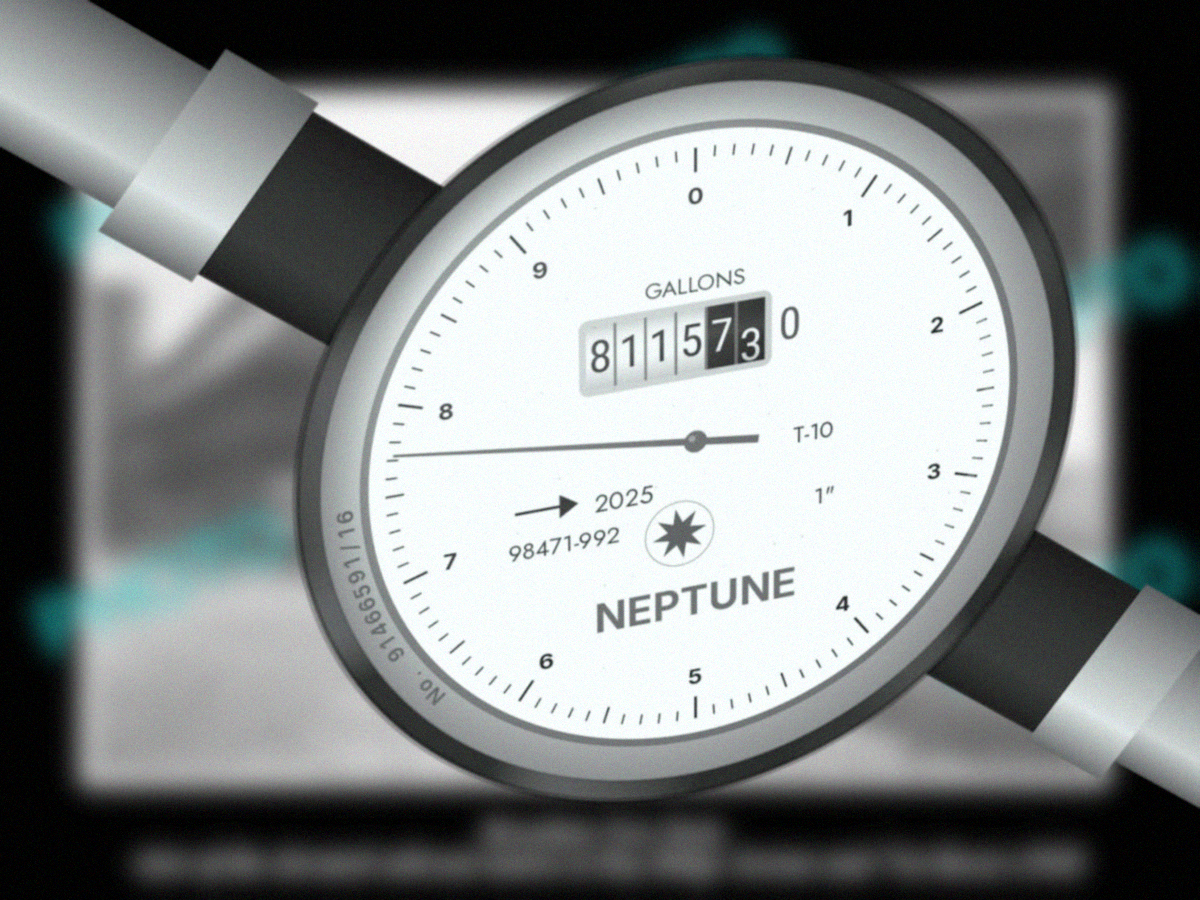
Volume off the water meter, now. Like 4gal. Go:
8115727.7gal
